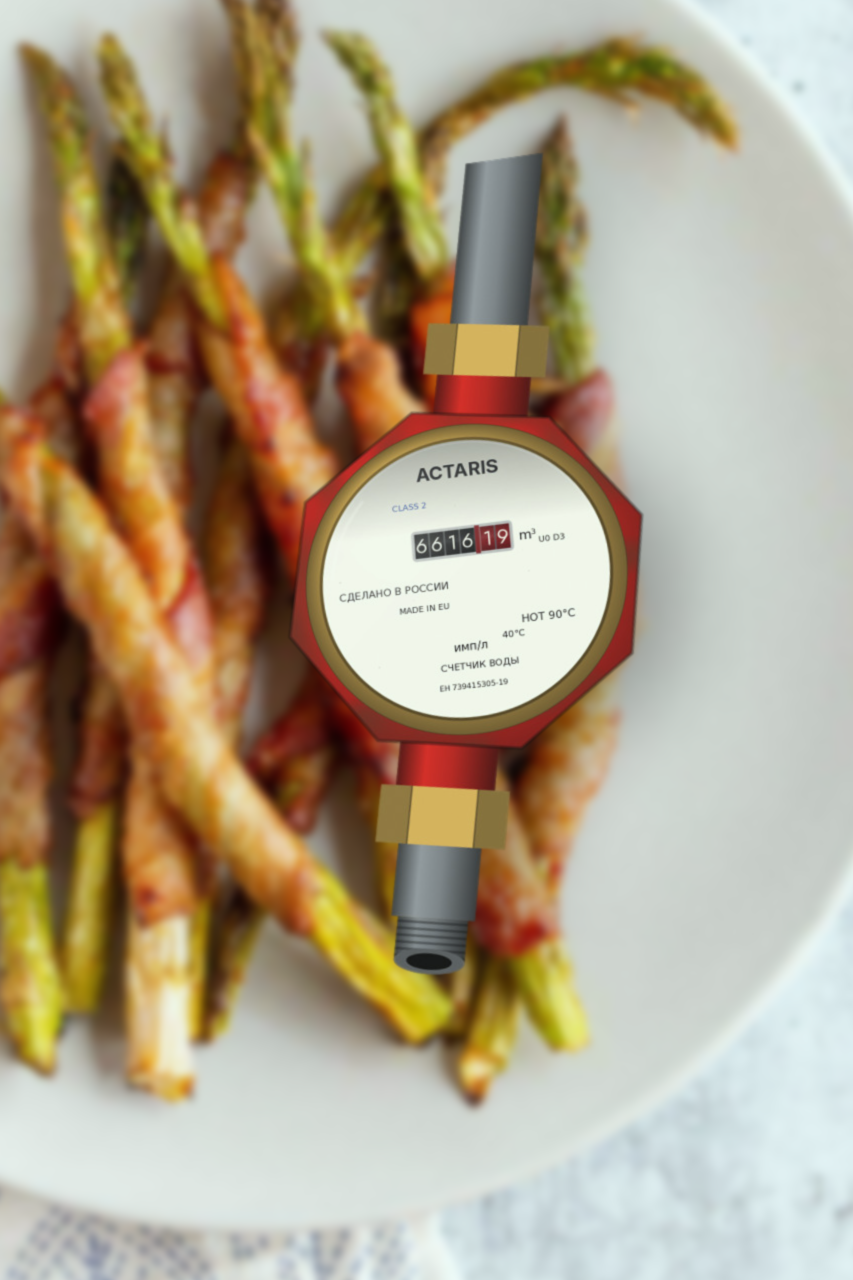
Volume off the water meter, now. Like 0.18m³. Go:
6616.19m³
